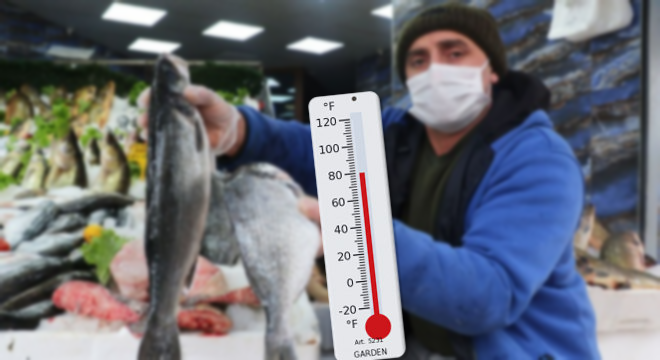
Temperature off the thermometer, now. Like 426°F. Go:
80°F
